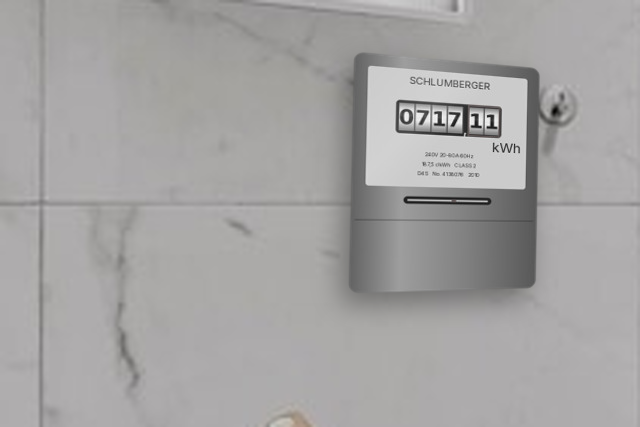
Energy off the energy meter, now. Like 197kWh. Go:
717.11kWh
